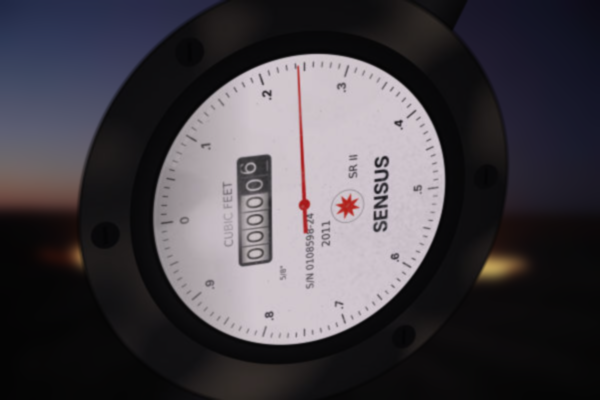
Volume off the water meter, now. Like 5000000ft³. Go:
6.24ft³
